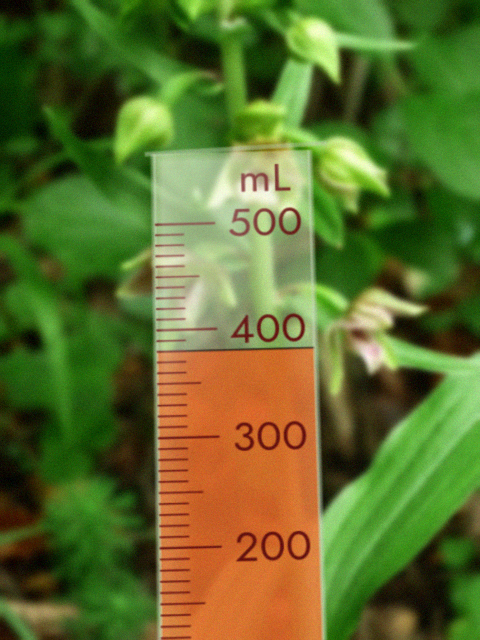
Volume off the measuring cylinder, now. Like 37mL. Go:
380mL
